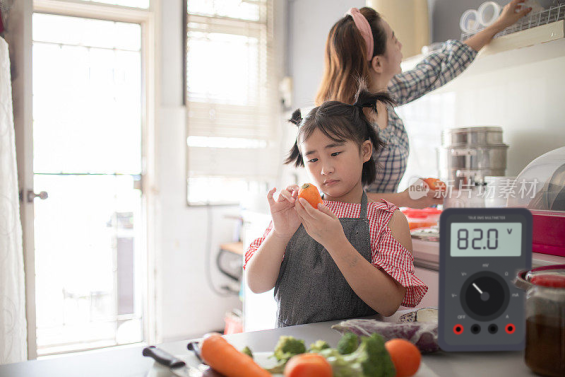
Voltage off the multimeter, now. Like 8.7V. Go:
82.0V
